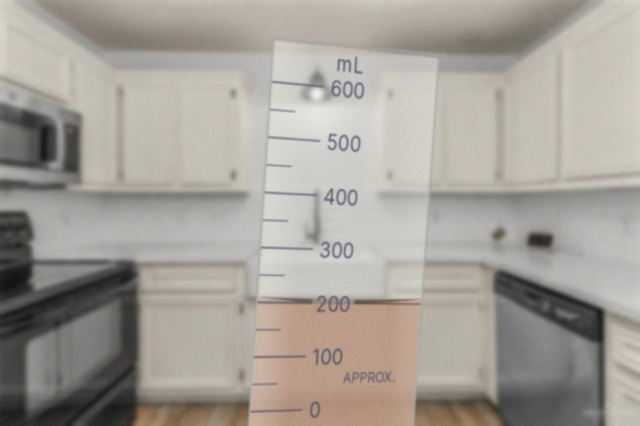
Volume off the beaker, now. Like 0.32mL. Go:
200mL
